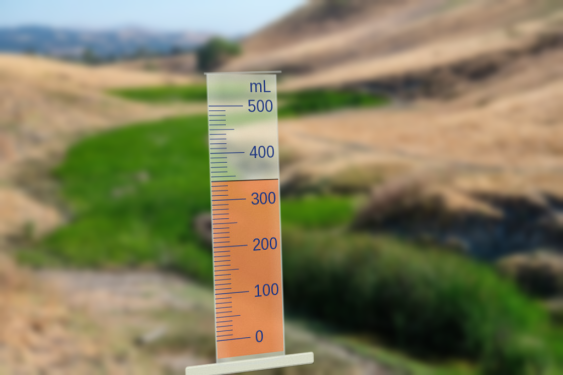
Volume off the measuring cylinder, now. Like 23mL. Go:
340mL
